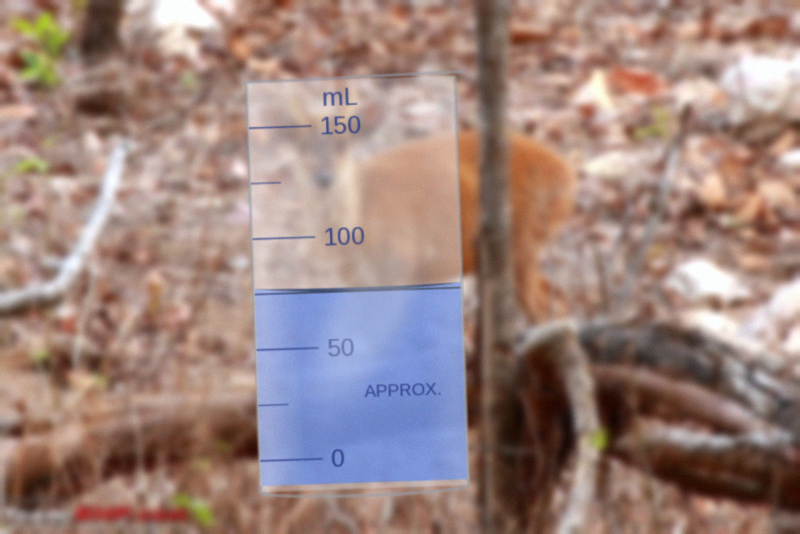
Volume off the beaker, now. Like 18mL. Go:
75mL
